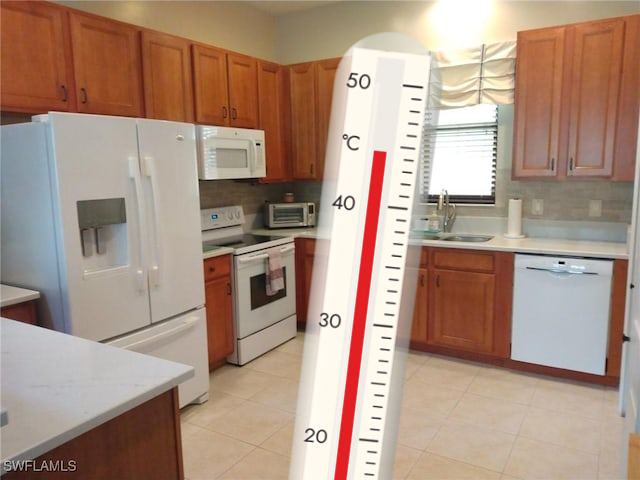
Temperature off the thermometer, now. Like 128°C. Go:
44.5°C
